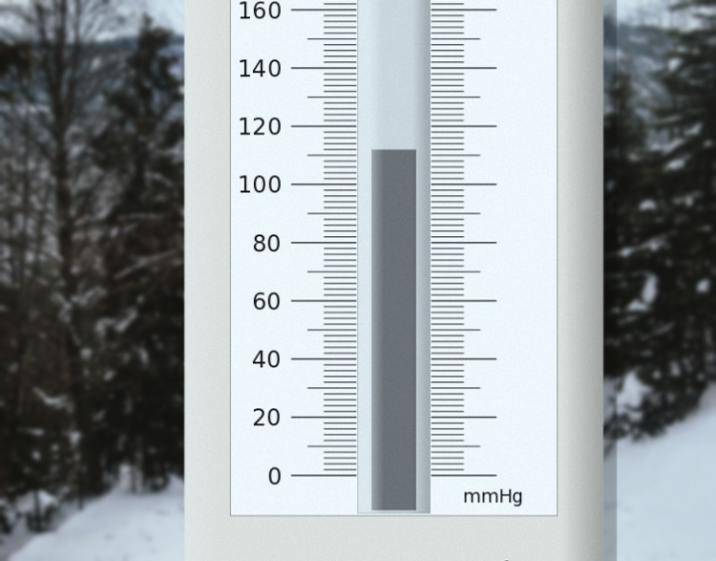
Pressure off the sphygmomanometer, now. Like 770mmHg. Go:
112mmHg
